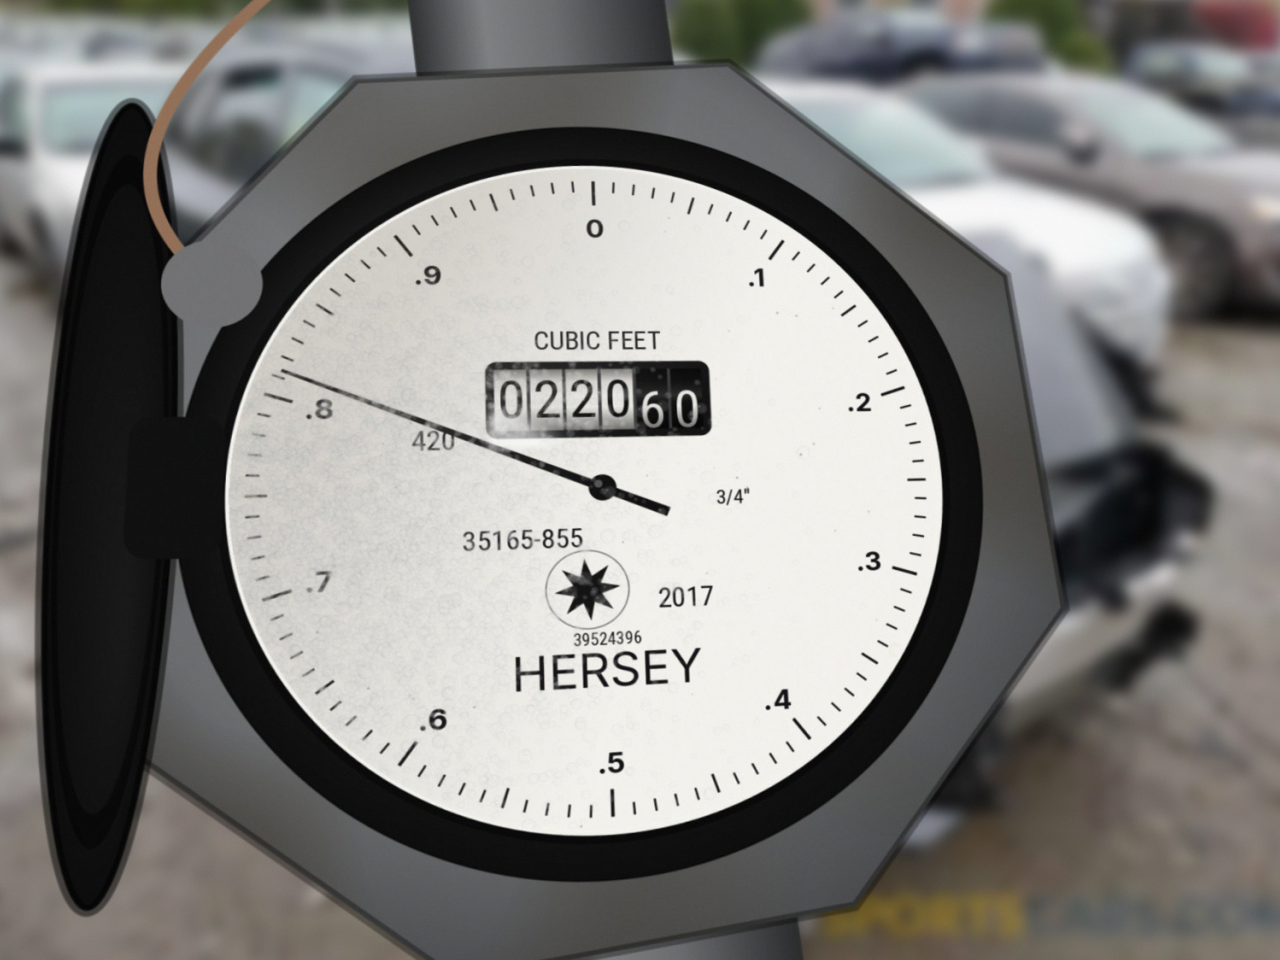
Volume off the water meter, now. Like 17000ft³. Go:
22059.81ft³
